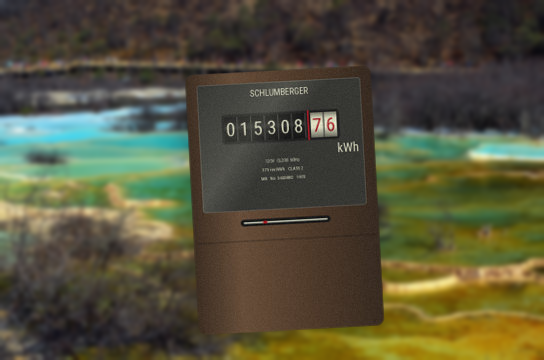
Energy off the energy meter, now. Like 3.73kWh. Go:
15308.76kWh
